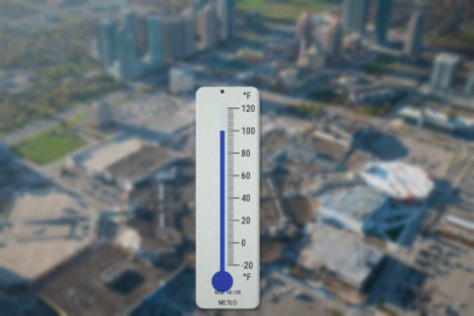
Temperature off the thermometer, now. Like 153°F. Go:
100°F
